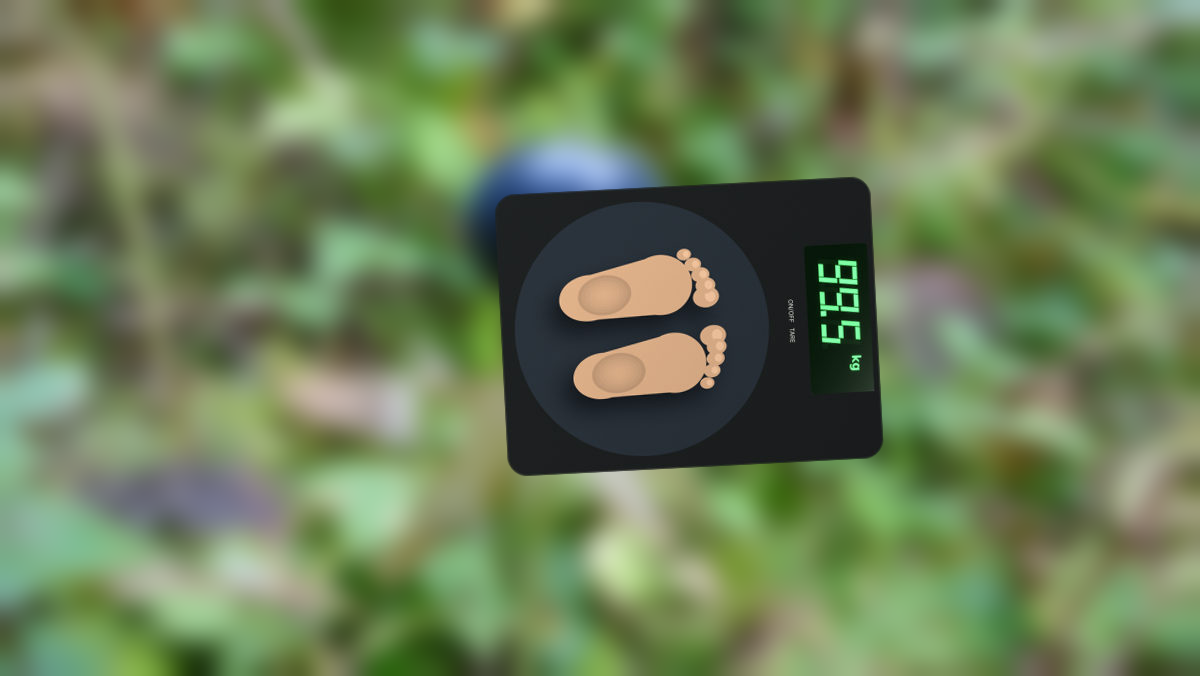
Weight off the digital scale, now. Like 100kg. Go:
99.5kg
